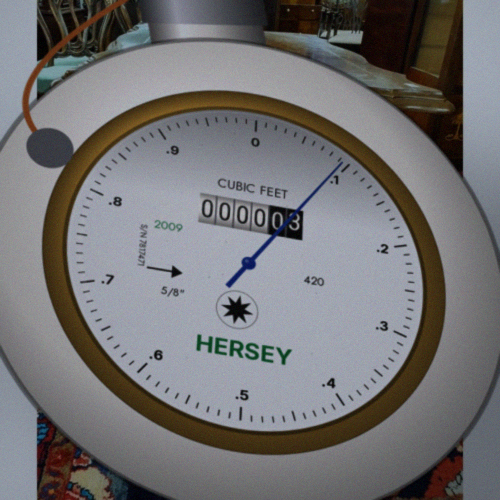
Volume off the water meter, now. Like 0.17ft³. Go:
3.09ft³
